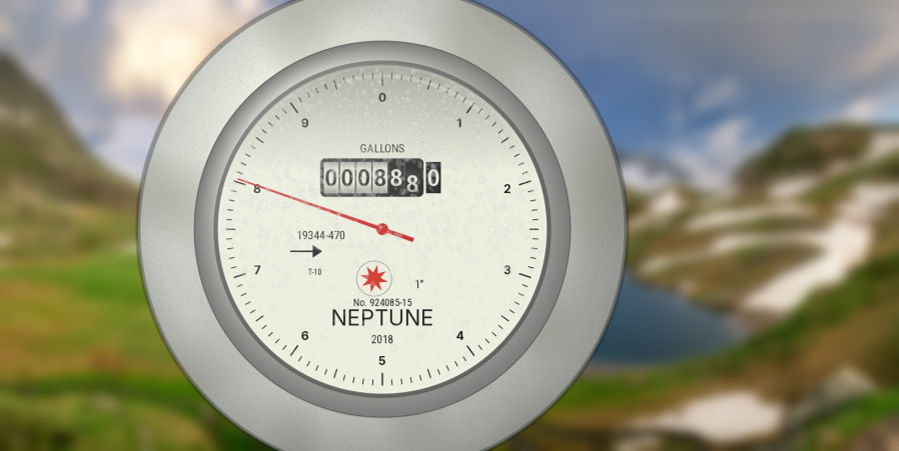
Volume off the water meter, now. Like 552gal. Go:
8878.0gal
